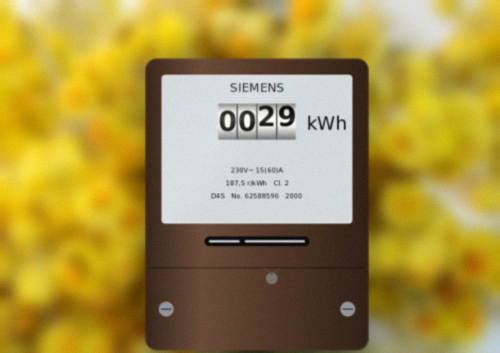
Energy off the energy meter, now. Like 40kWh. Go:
29kWh
